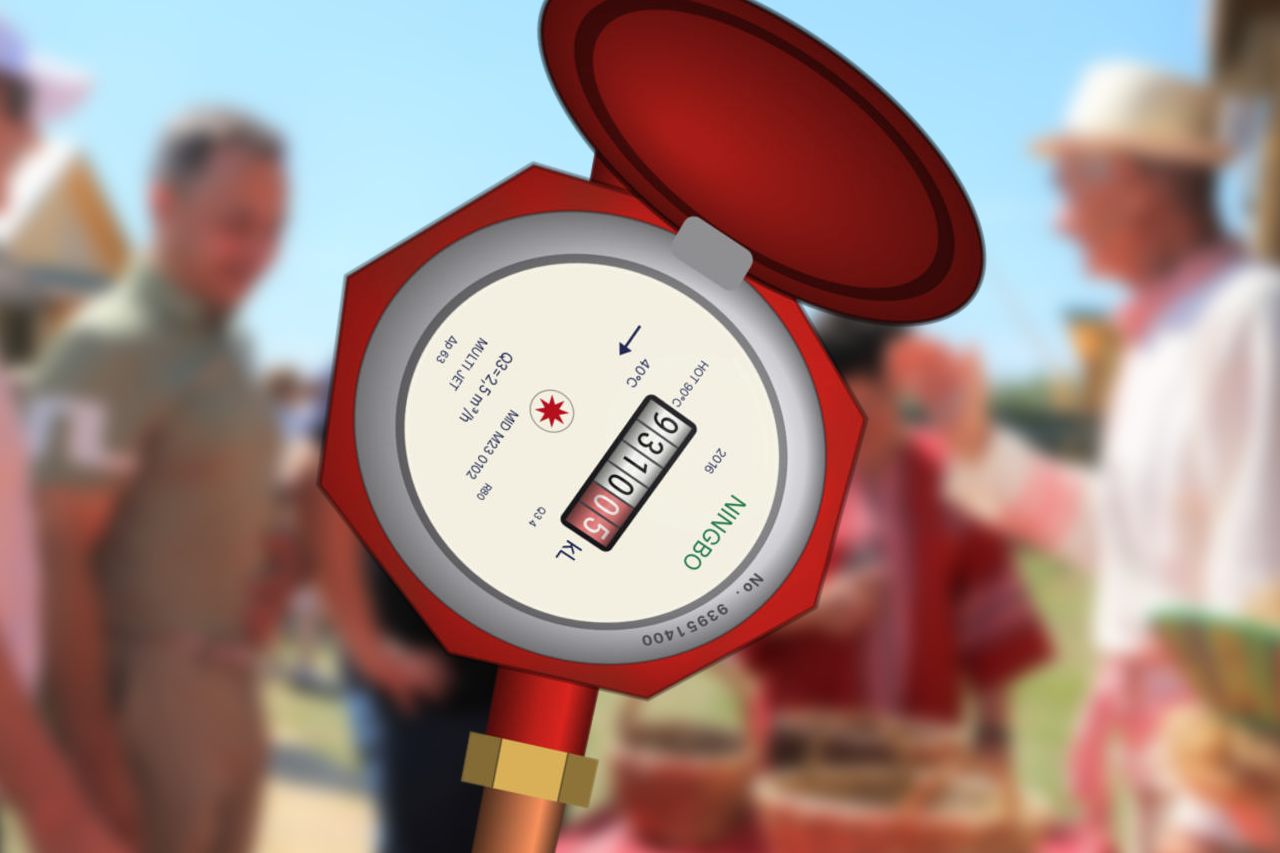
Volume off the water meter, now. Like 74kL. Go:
9310.05kL
